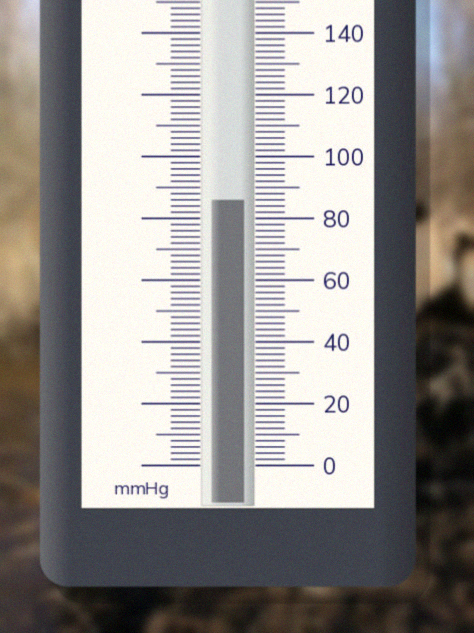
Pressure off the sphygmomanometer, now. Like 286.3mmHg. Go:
86mmHg
